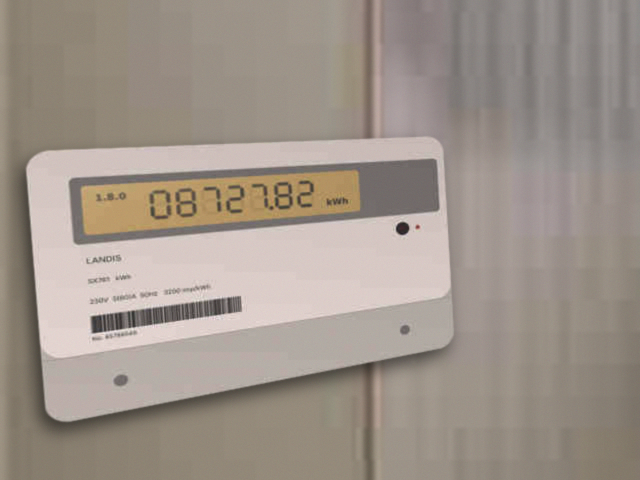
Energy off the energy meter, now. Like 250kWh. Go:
8727.82kWh
